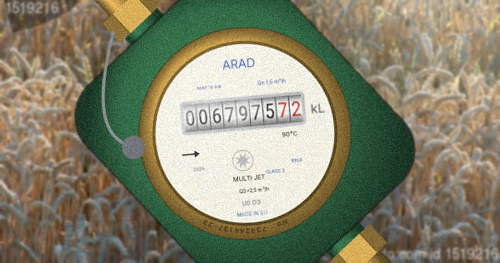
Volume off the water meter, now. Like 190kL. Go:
67975.72kL
